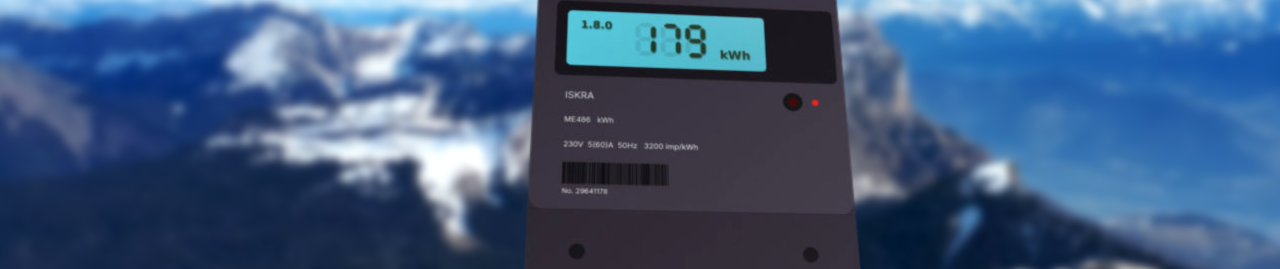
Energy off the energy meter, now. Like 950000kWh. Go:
179kWh
